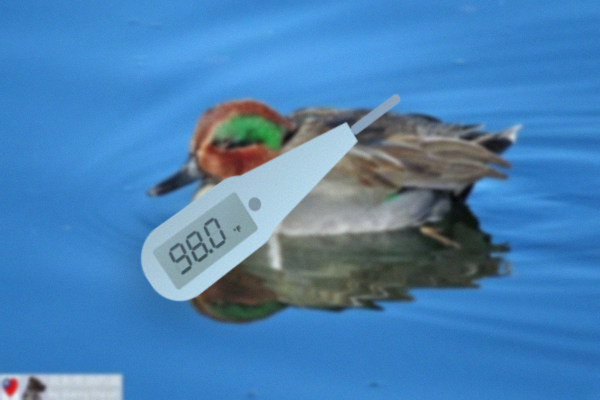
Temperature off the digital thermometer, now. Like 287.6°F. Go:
98.0°F
